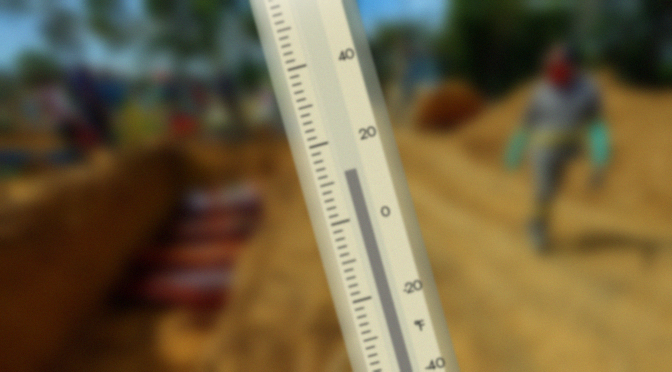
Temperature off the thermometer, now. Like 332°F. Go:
12°F
